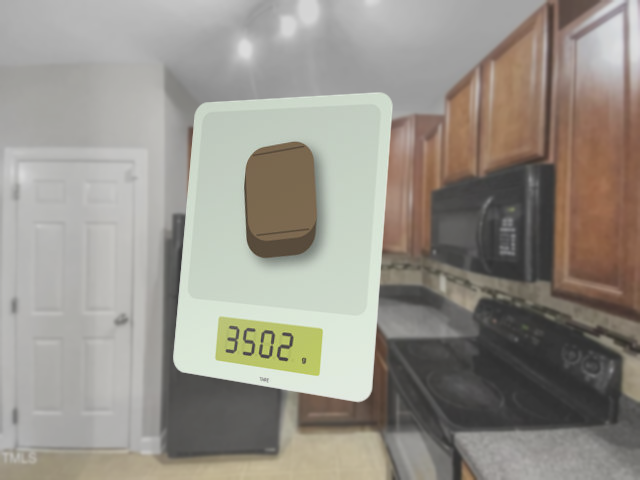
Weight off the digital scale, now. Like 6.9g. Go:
3502g
